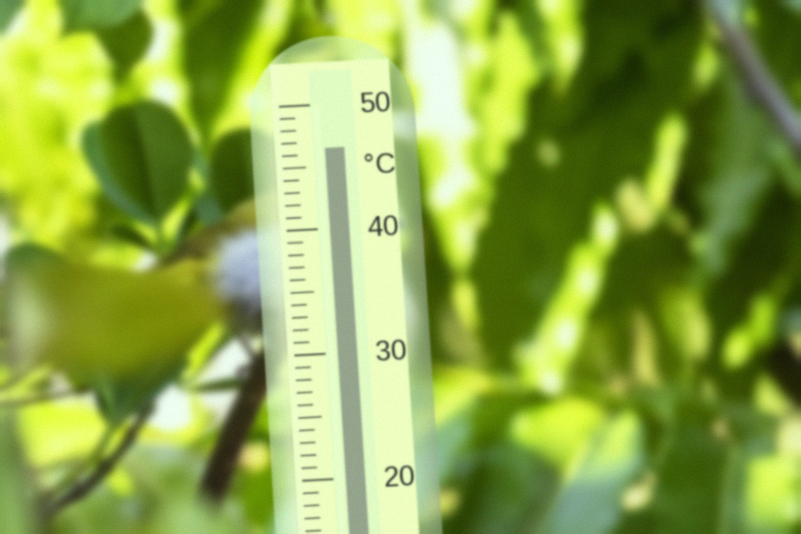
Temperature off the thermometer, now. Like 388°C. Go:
46.5°C
